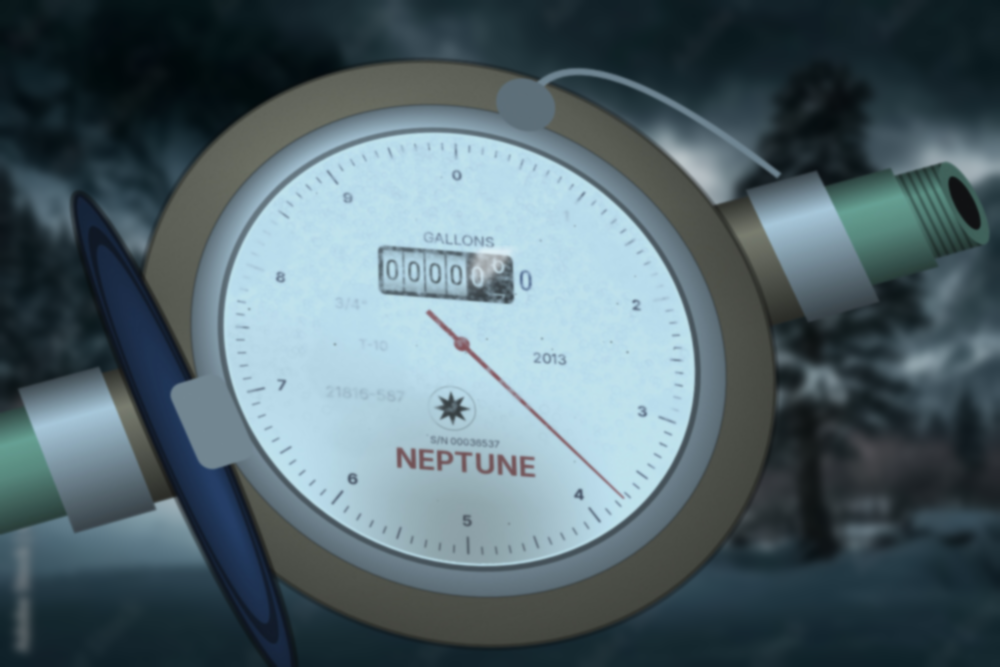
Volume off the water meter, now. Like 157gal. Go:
63.7gal
